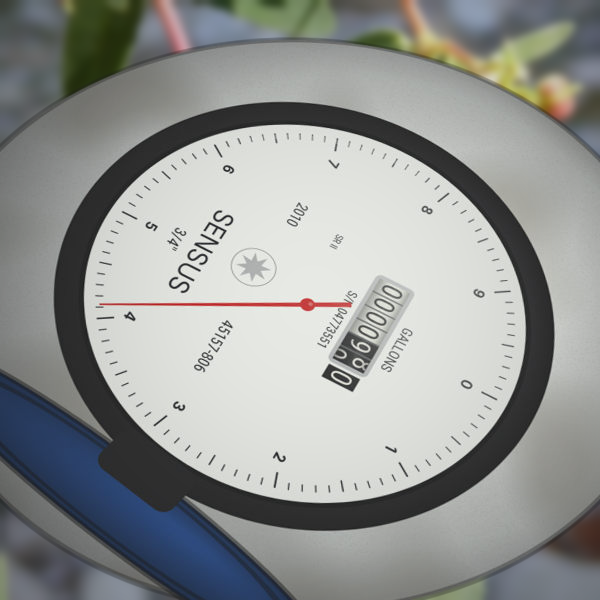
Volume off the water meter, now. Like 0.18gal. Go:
984.1gal
